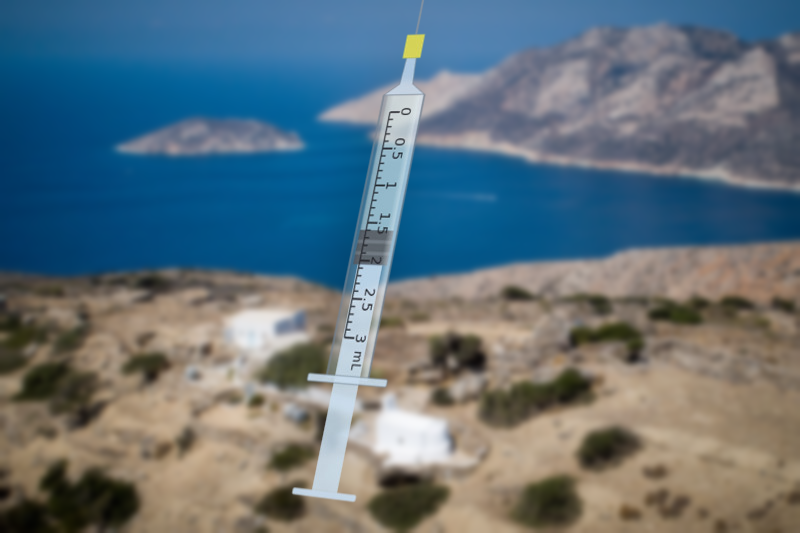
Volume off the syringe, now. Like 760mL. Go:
1.6mL
